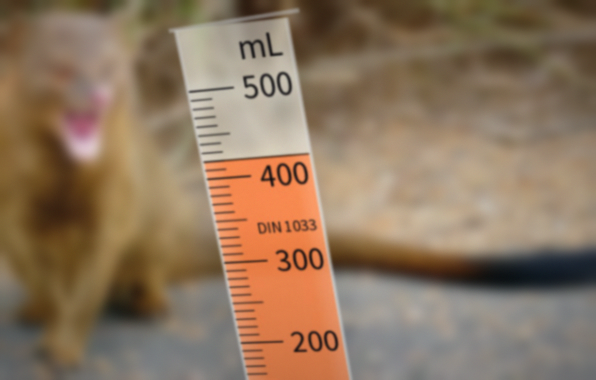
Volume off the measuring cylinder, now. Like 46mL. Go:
420mL
